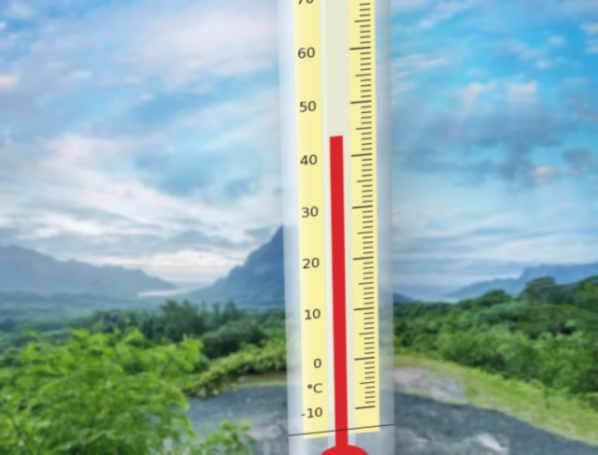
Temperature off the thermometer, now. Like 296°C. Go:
44°C
